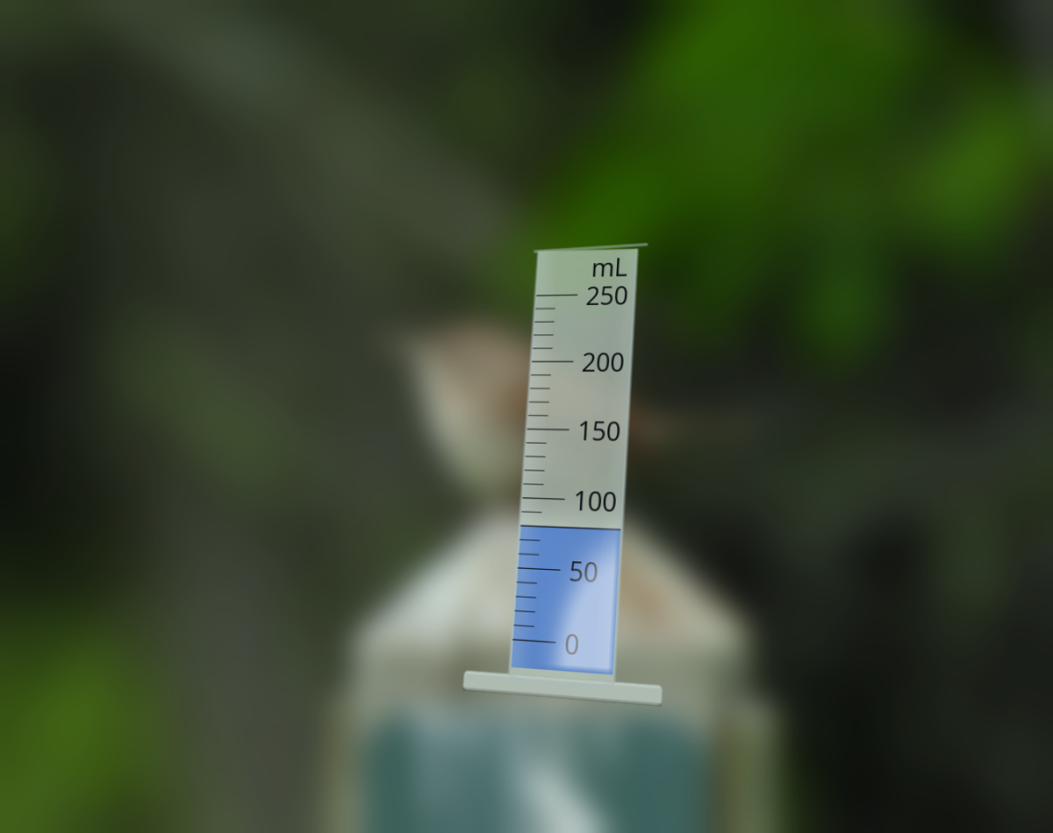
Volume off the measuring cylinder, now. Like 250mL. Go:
80mL
